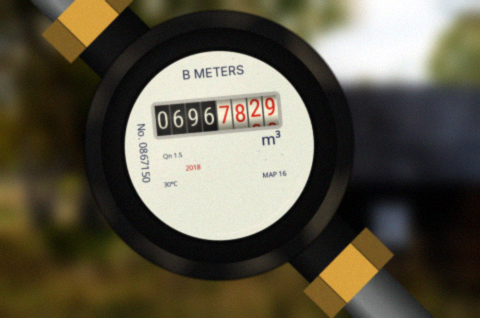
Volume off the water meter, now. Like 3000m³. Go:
696.7829m³
